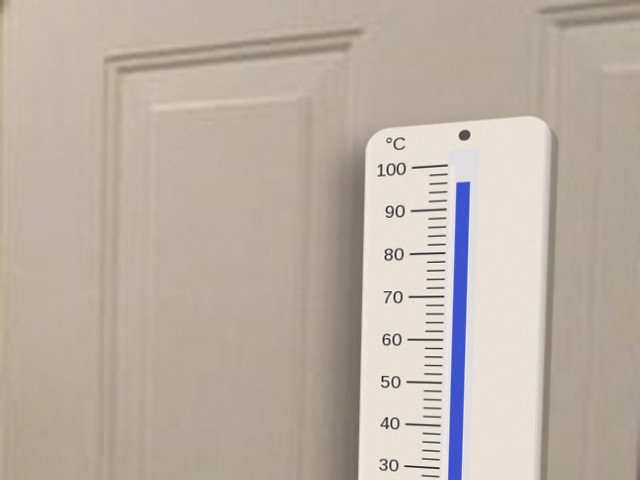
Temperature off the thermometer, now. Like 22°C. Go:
96°C
